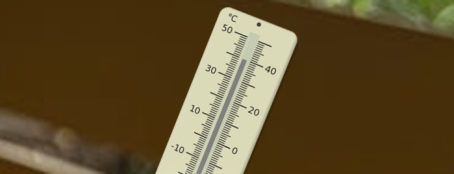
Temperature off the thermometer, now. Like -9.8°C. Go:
40°C
